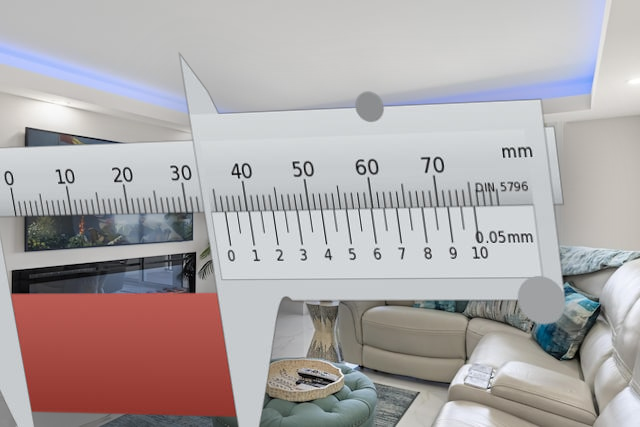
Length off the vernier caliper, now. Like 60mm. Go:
36.4mm
